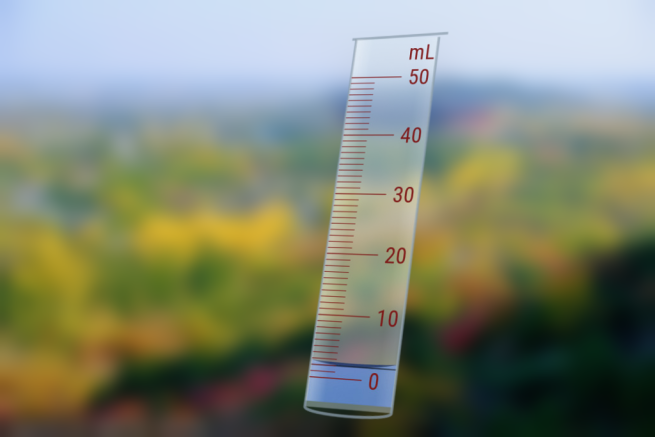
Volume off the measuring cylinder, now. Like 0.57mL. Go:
2mL
